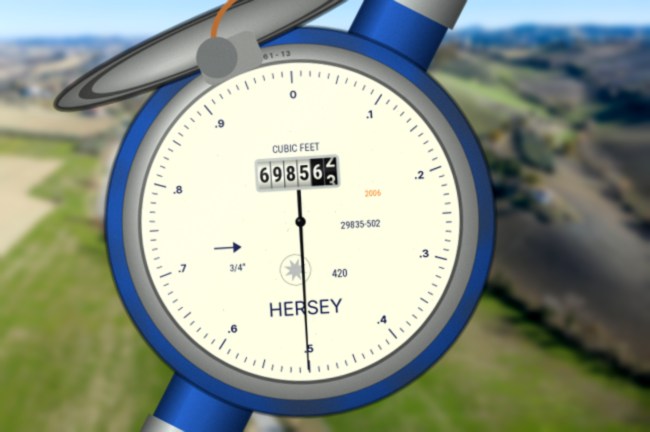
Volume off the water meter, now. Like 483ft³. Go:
698562.50ft³
